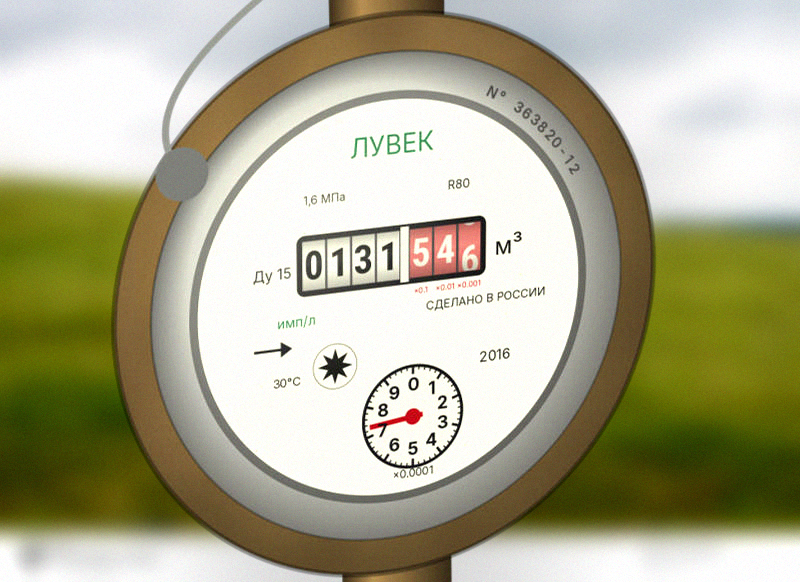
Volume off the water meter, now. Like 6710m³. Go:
131.5457m³
